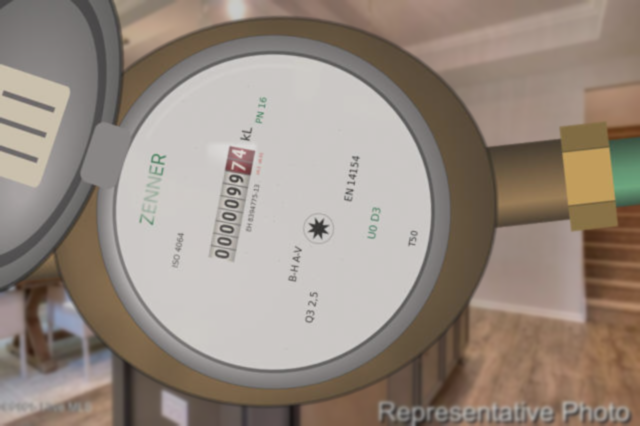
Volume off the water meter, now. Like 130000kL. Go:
99.74kL
